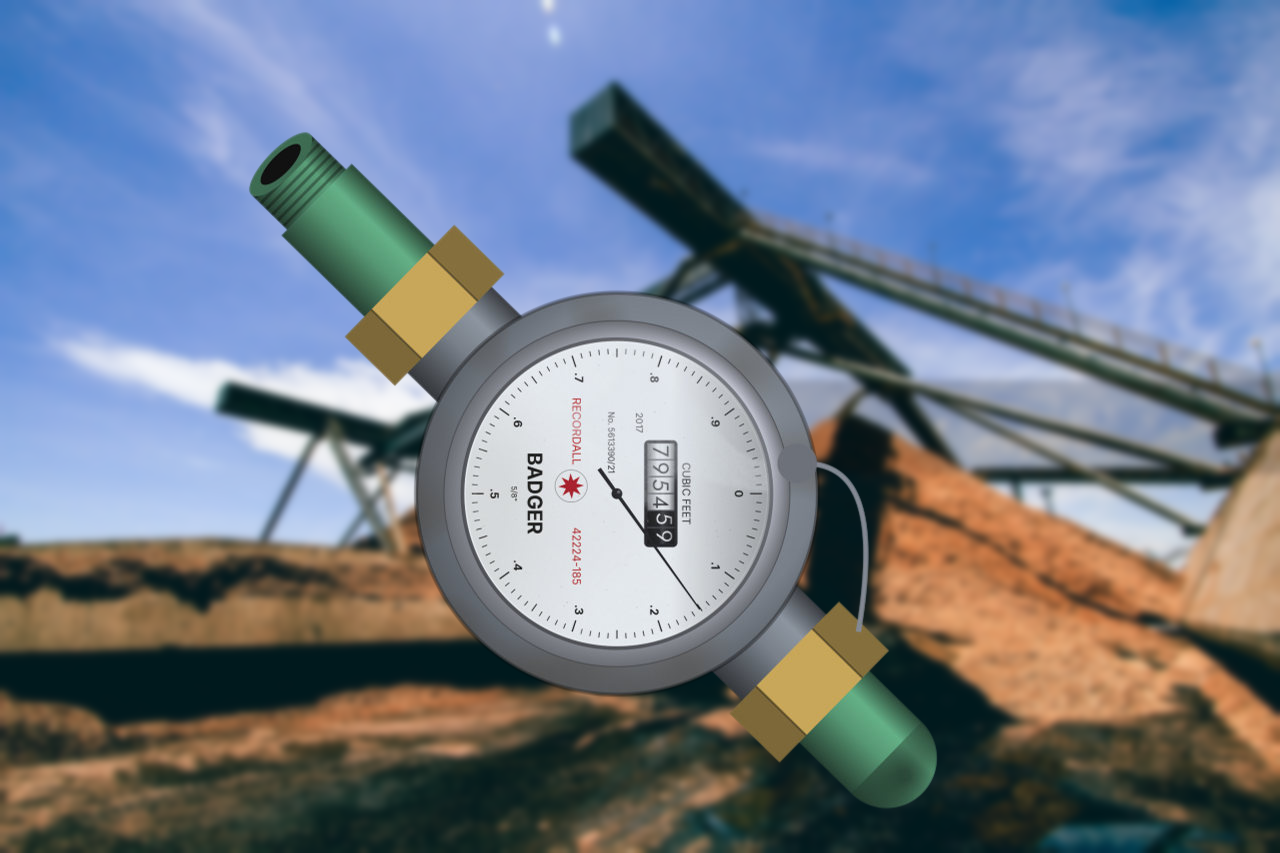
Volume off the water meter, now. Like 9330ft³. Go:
795459.15ft³
